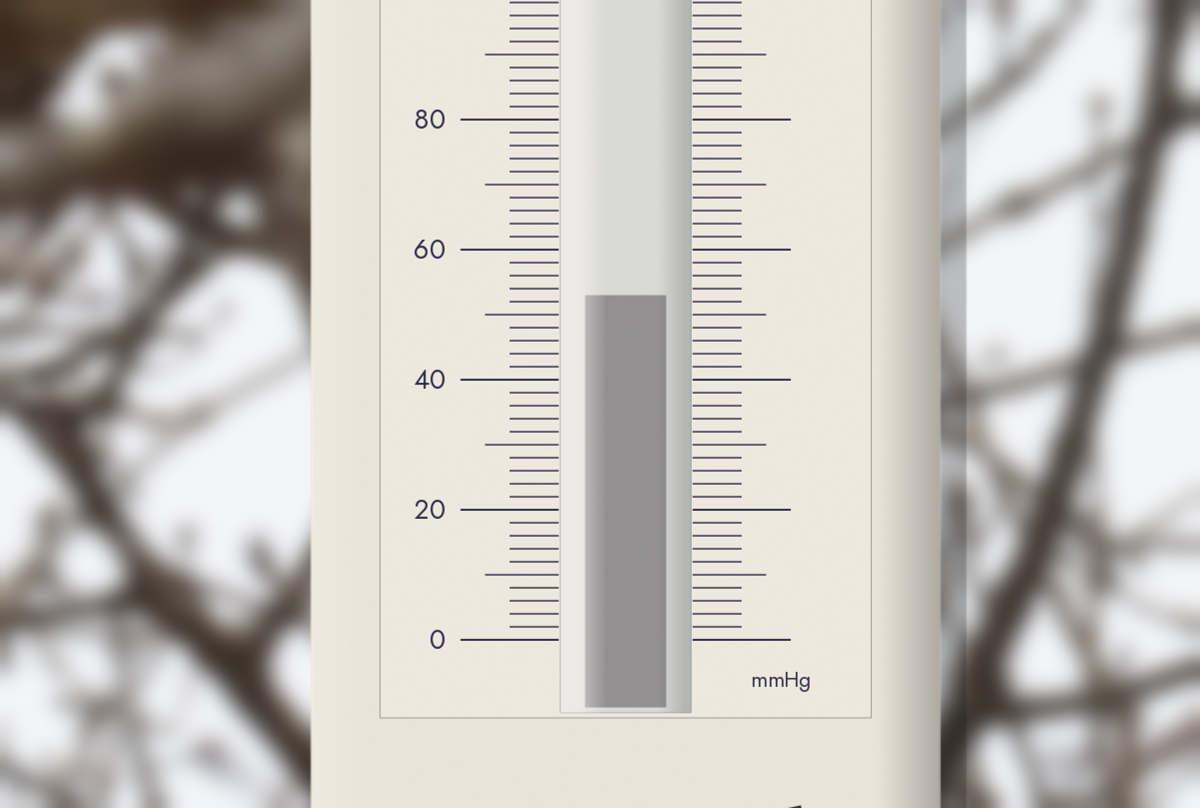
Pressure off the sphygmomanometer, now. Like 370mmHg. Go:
53mmHg
